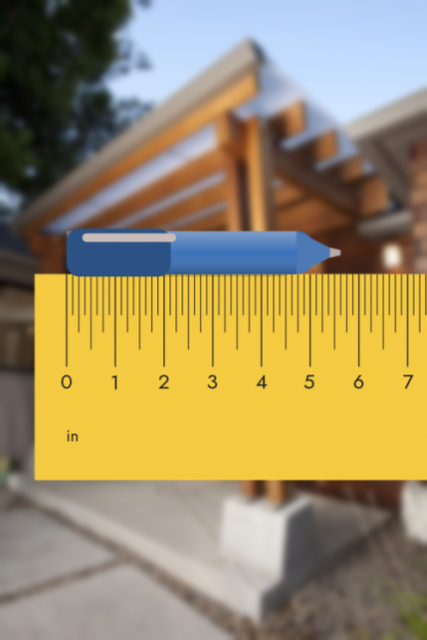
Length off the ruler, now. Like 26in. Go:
5.625in
